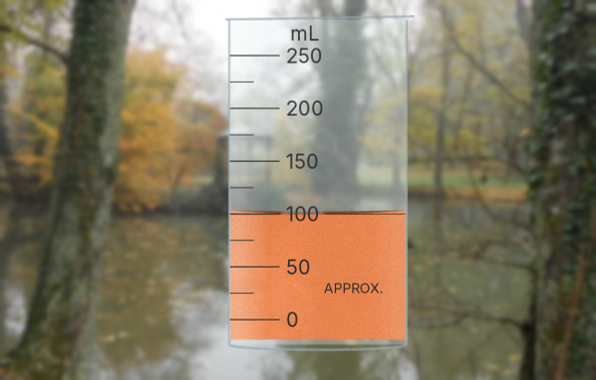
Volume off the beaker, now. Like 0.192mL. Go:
100mL
